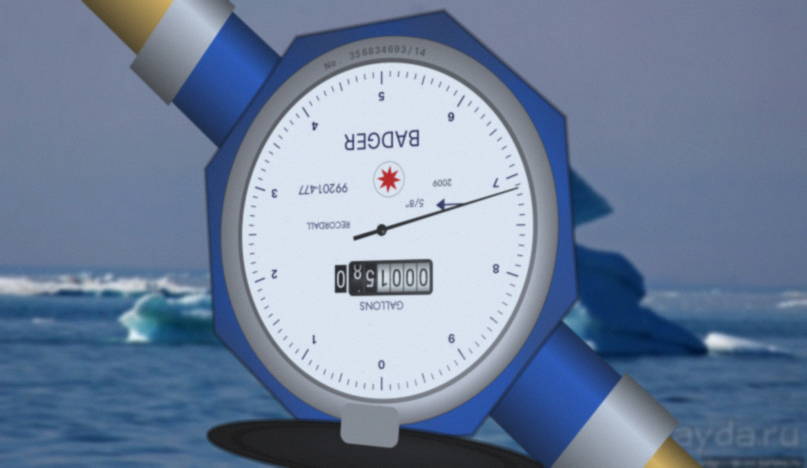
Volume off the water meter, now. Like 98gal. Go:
1577.1gal
